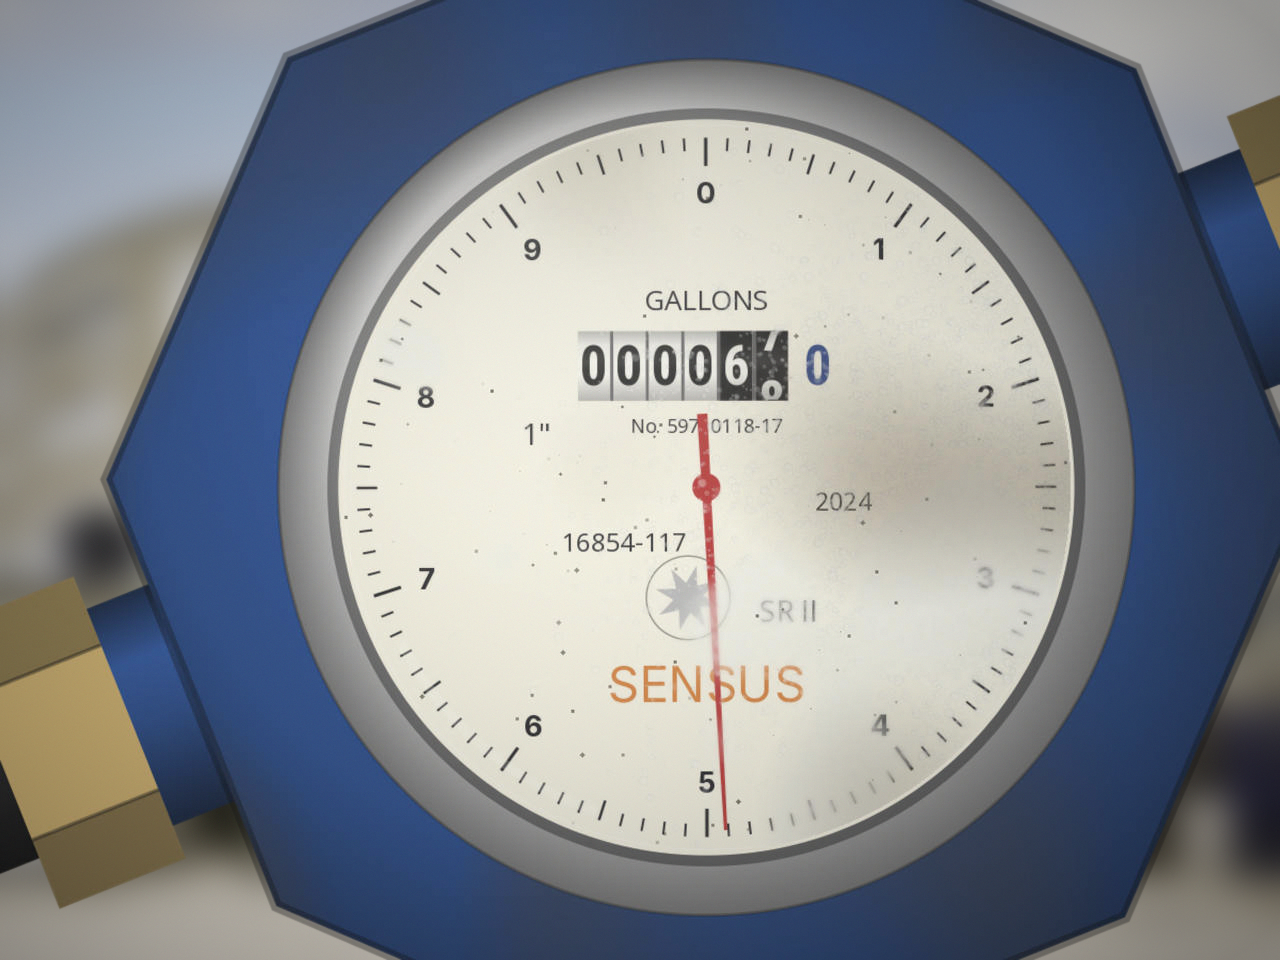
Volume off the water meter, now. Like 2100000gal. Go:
674.9gal
